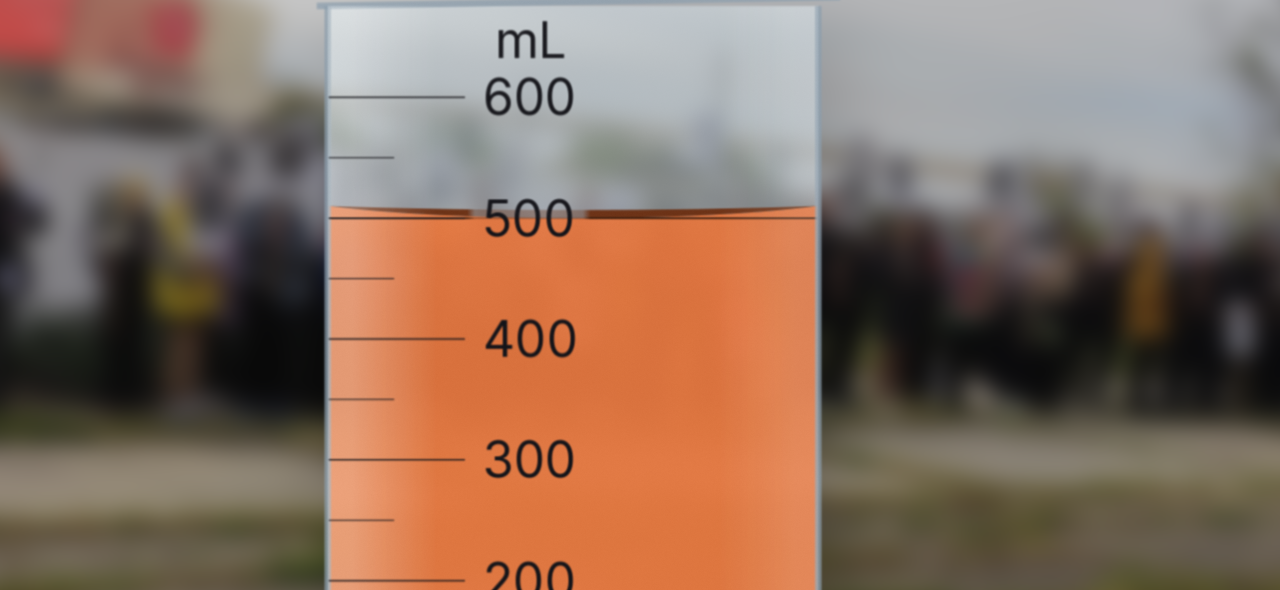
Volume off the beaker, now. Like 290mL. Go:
500mL
